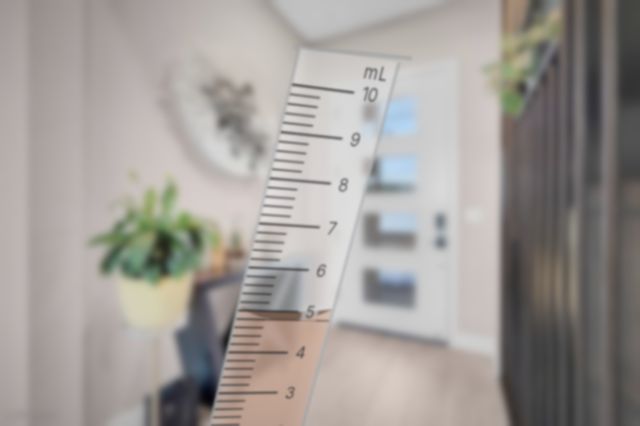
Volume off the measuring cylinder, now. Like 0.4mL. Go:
4.8mL
